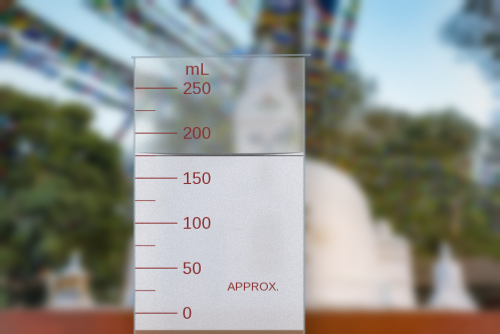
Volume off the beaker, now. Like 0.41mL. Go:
175mL
